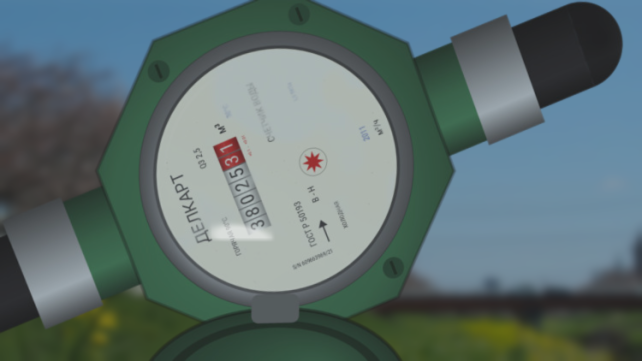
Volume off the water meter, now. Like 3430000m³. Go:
38025.31m³
